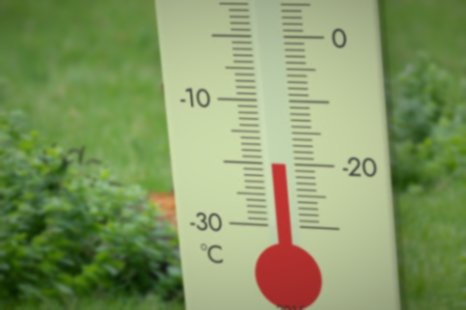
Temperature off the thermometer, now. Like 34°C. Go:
-20°C
